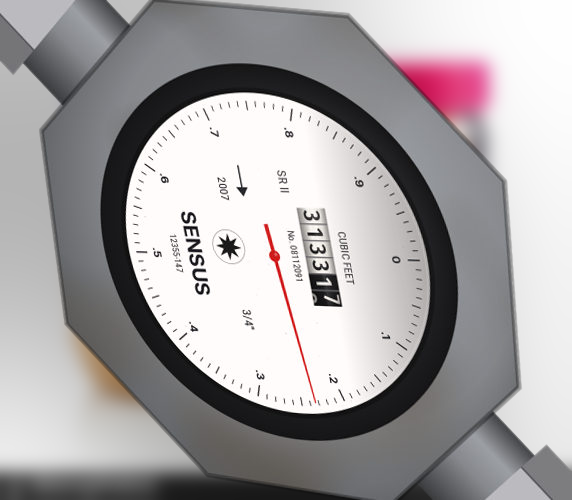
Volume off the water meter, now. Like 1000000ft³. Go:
313317.23ft³
